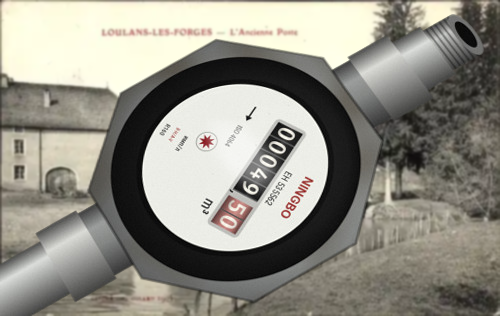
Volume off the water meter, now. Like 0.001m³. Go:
49.50m³
